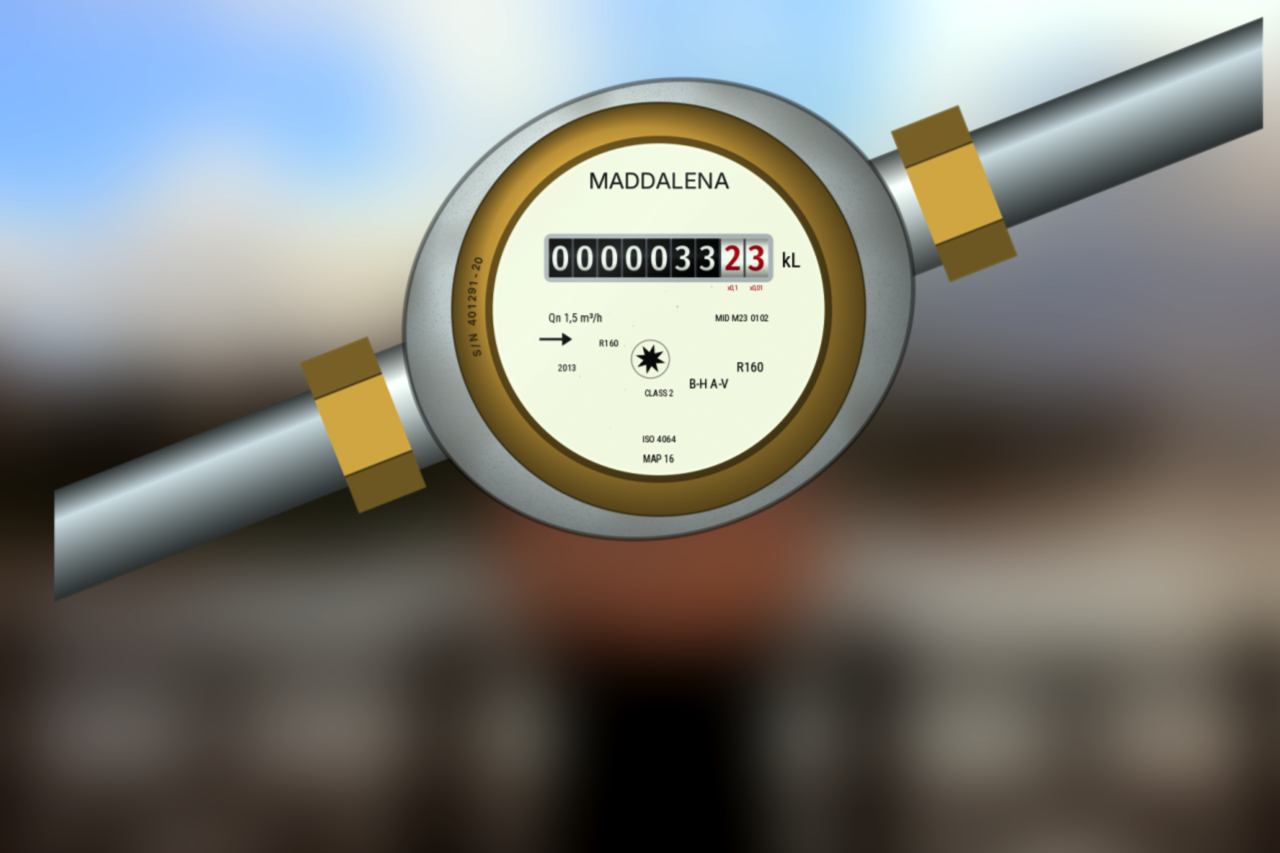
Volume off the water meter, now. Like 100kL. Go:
33.23kL
